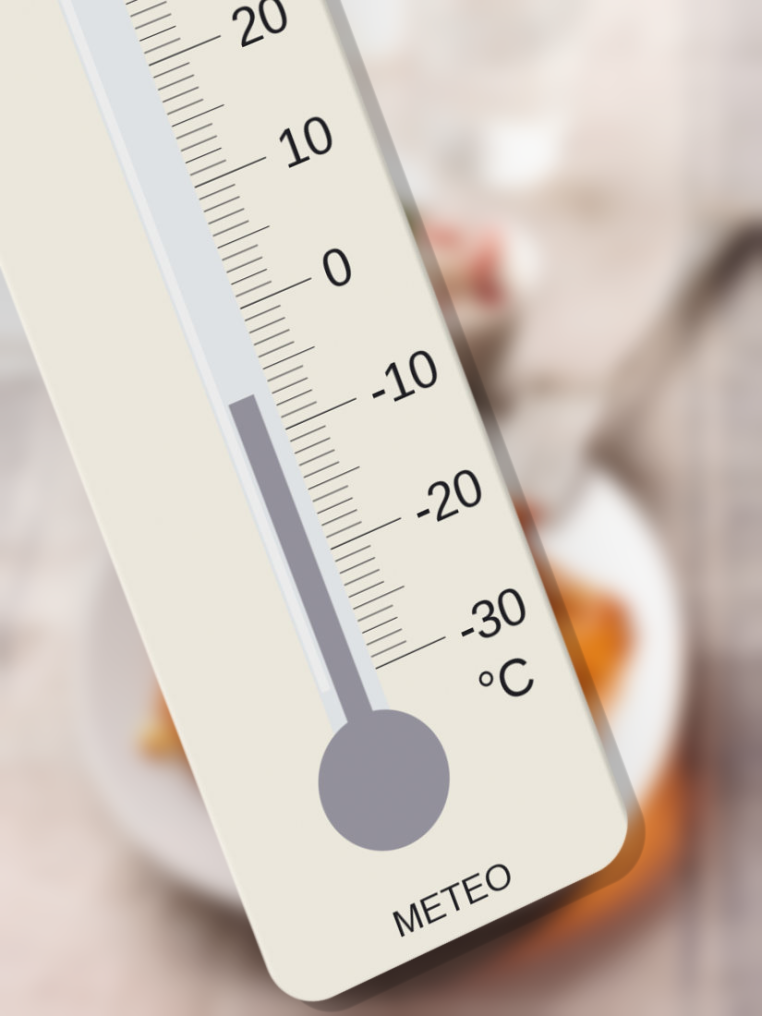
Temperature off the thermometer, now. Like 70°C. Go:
-6.5°C
